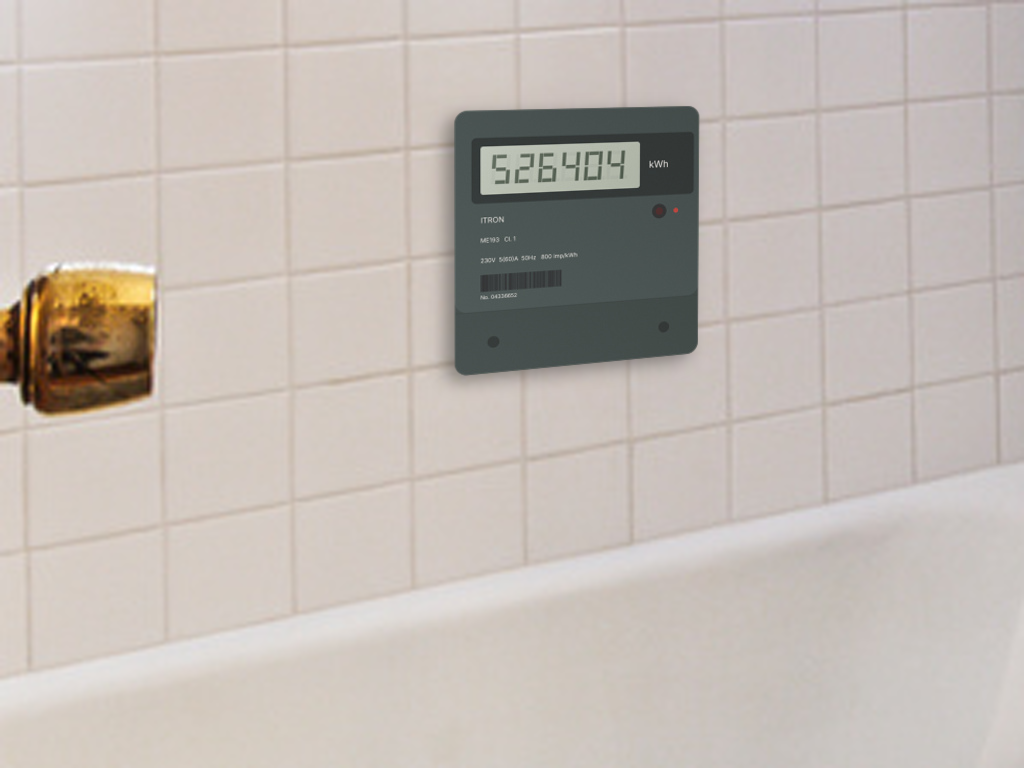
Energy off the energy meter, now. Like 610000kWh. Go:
526404kWh
